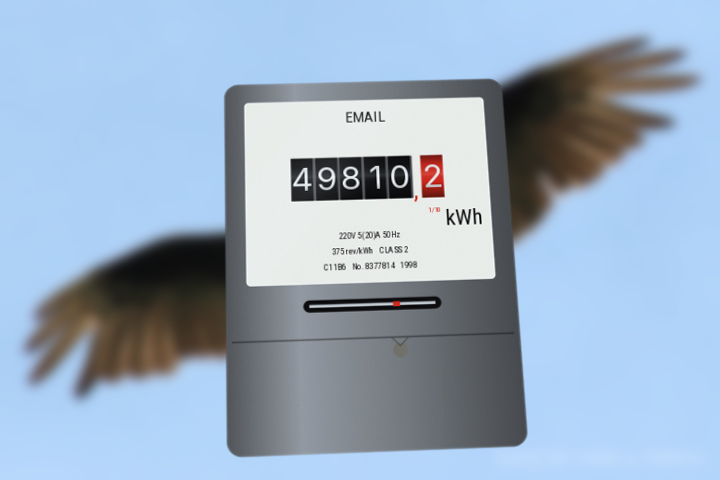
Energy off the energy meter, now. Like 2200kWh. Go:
49810.2kWh
